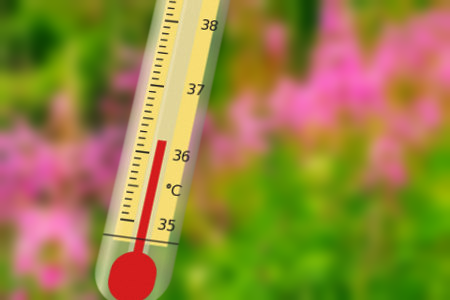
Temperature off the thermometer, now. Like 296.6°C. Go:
36.2°C
